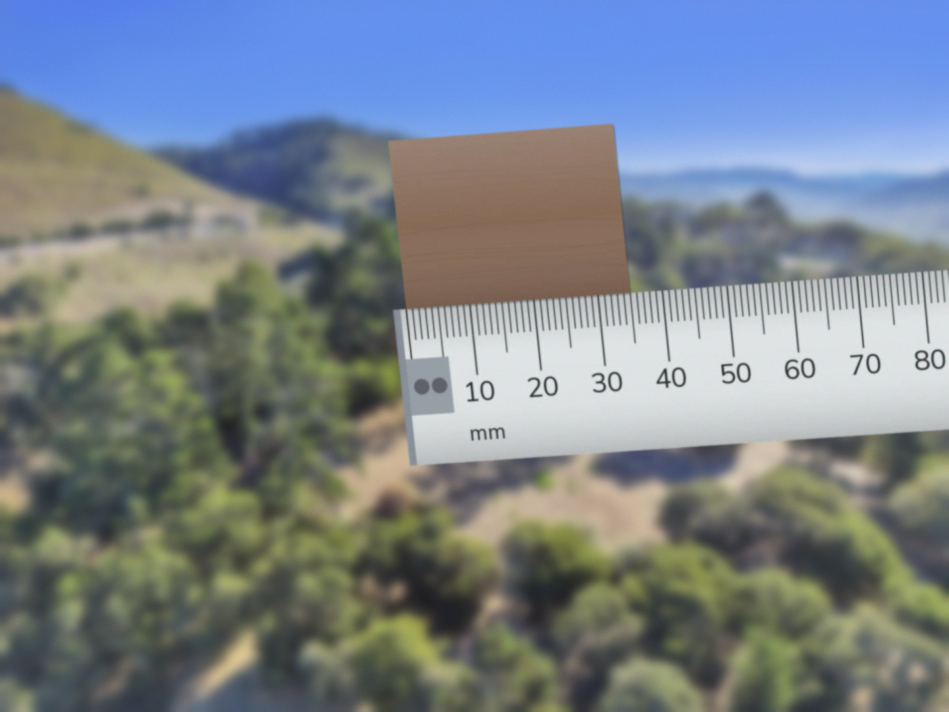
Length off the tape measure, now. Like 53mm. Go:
35mm
